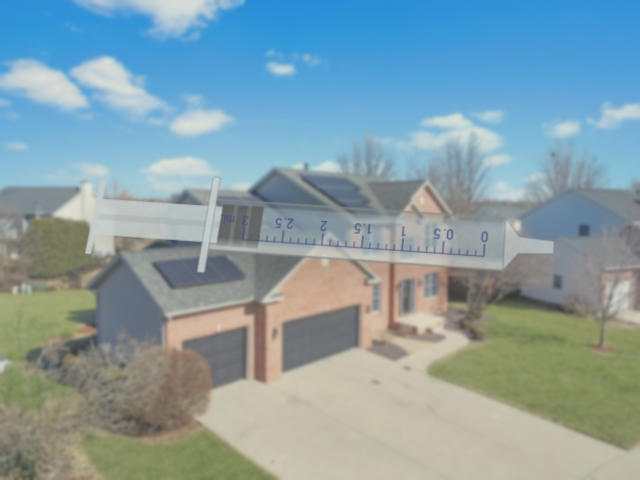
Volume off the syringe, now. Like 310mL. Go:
2.8mL
